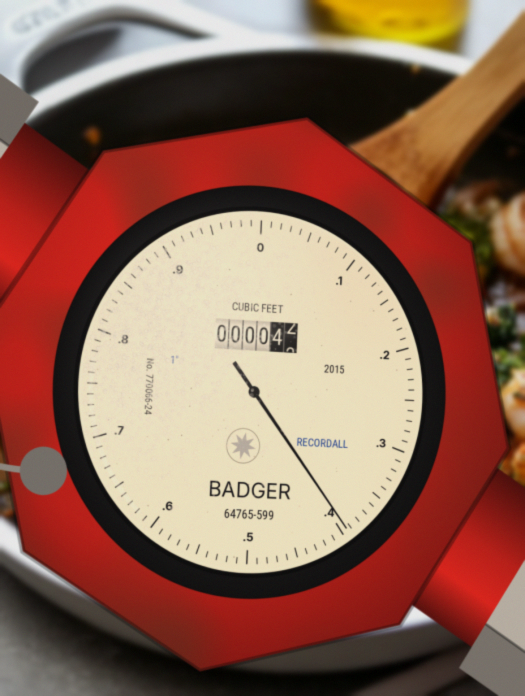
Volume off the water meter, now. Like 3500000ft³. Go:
42.39ft³
